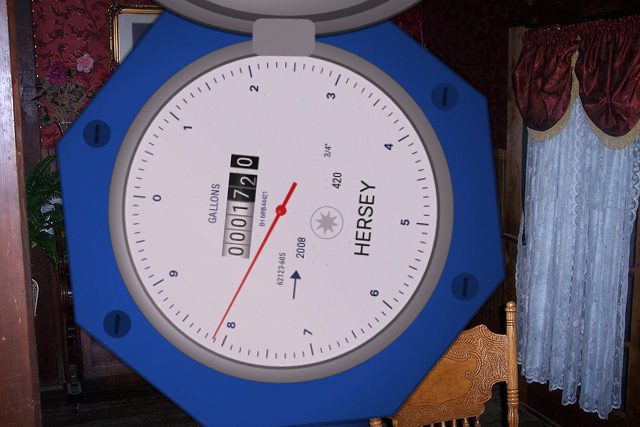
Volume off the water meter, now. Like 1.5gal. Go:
1718.1gal
